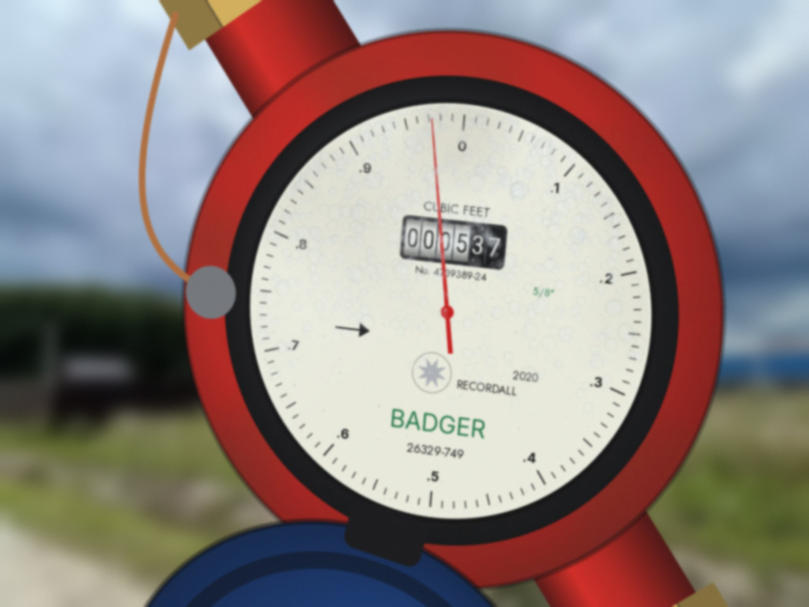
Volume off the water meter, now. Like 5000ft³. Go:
536.97ft³
